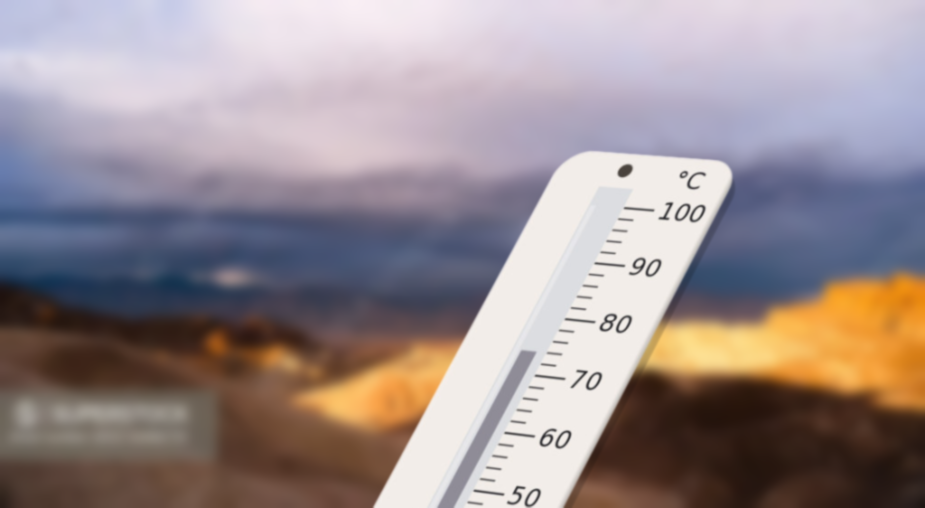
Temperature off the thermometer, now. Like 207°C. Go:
74°C
